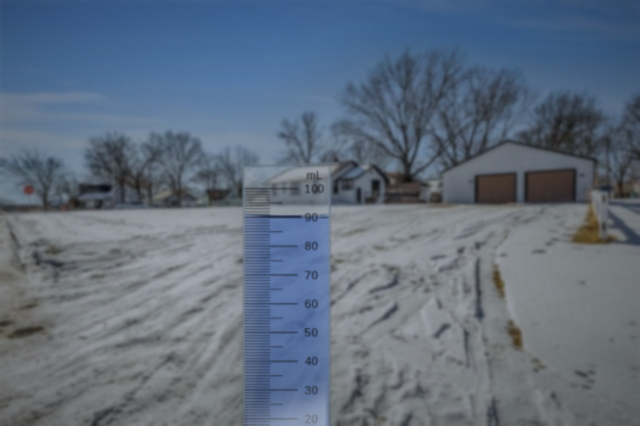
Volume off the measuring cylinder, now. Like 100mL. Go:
90mL
